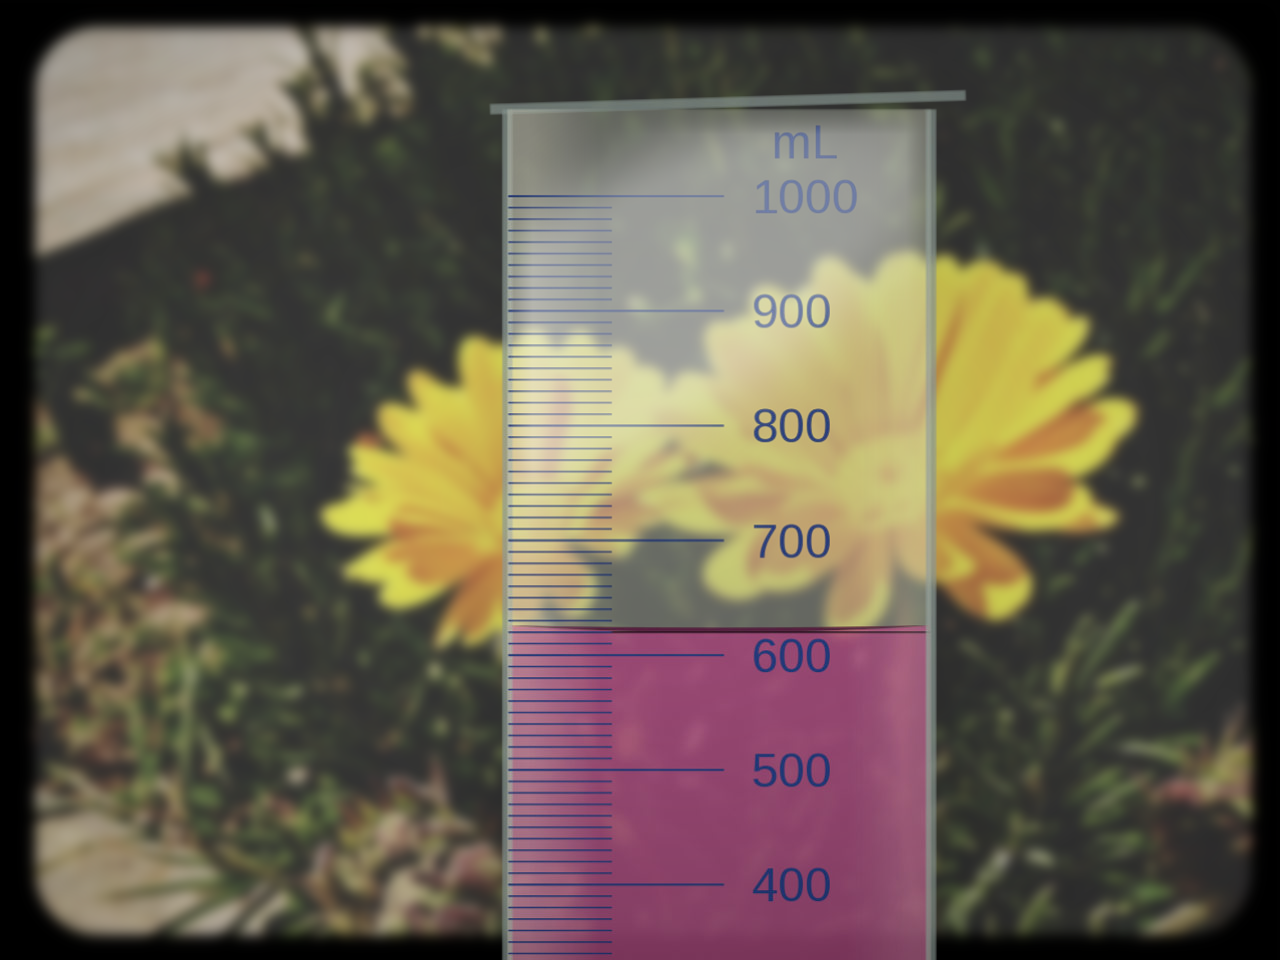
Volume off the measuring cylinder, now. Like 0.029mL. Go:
620mL
